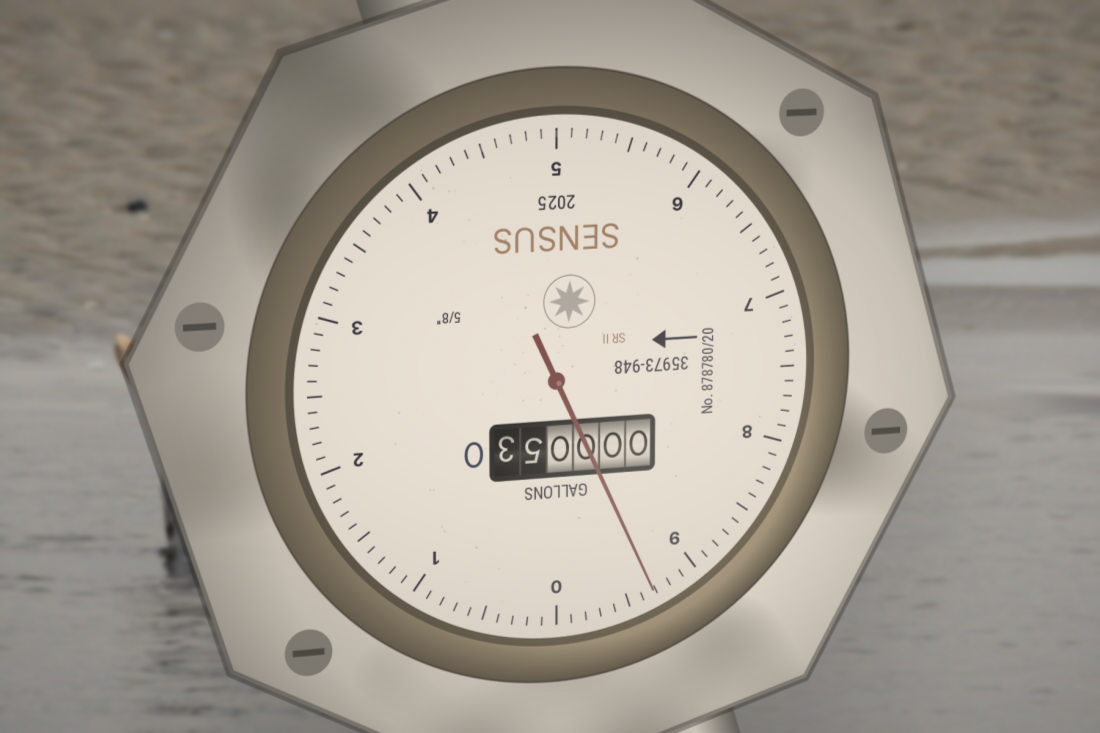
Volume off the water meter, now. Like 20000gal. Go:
529.3gal
